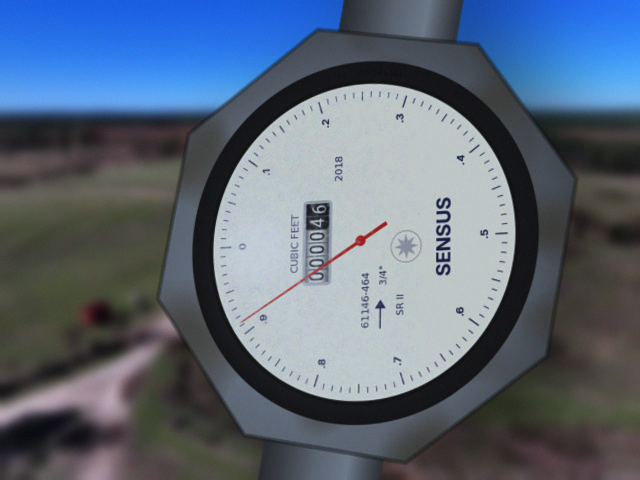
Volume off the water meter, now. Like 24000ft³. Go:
45.91ft³
